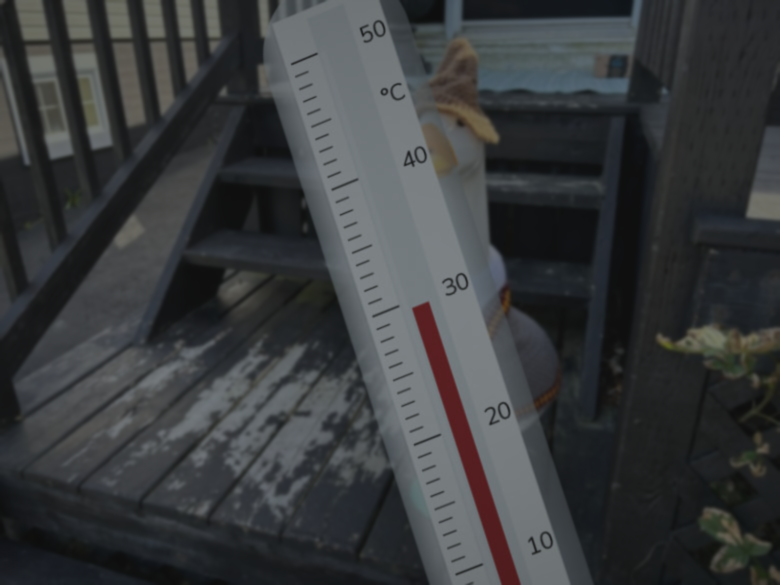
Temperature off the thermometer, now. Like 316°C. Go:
29.5°C
